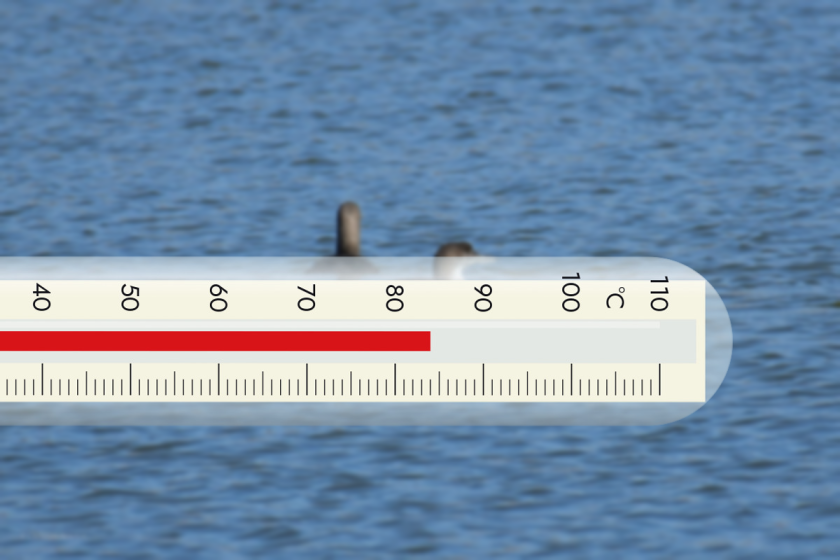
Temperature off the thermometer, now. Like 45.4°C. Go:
84°C
